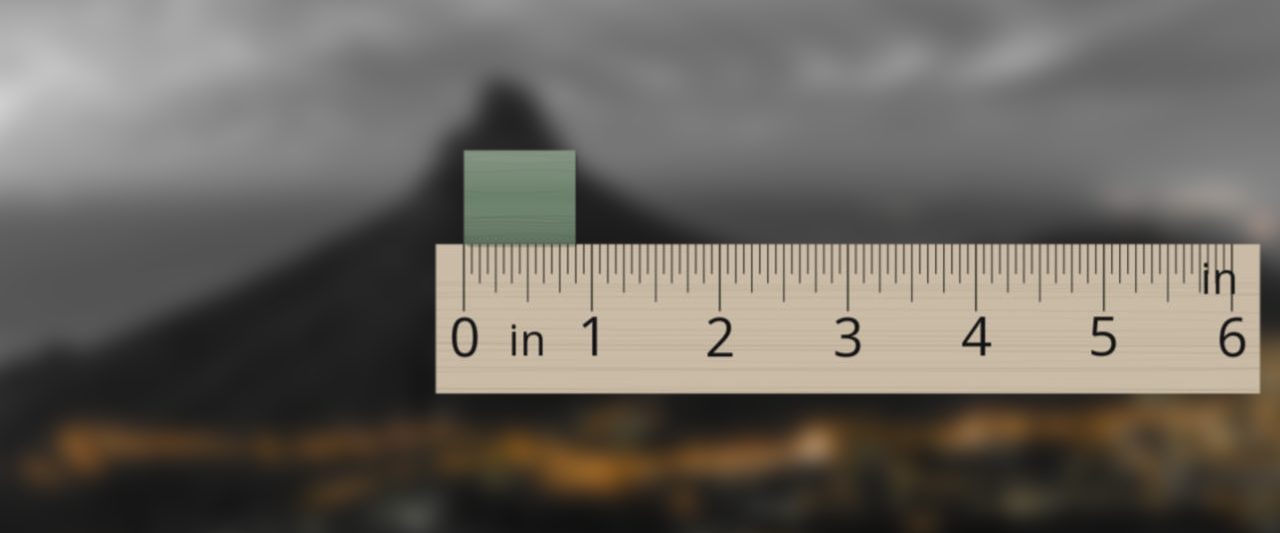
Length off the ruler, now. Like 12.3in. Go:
0.875in
